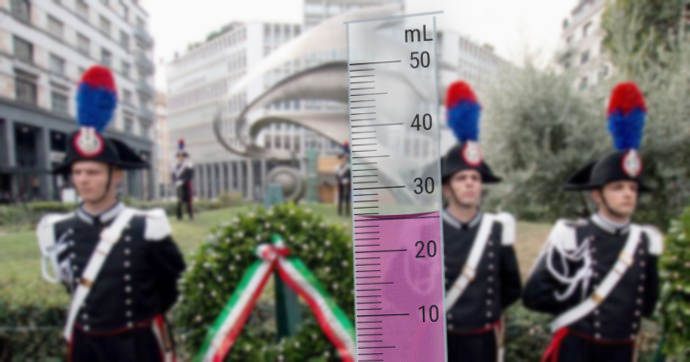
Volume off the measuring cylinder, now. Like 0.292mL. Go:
25mL
